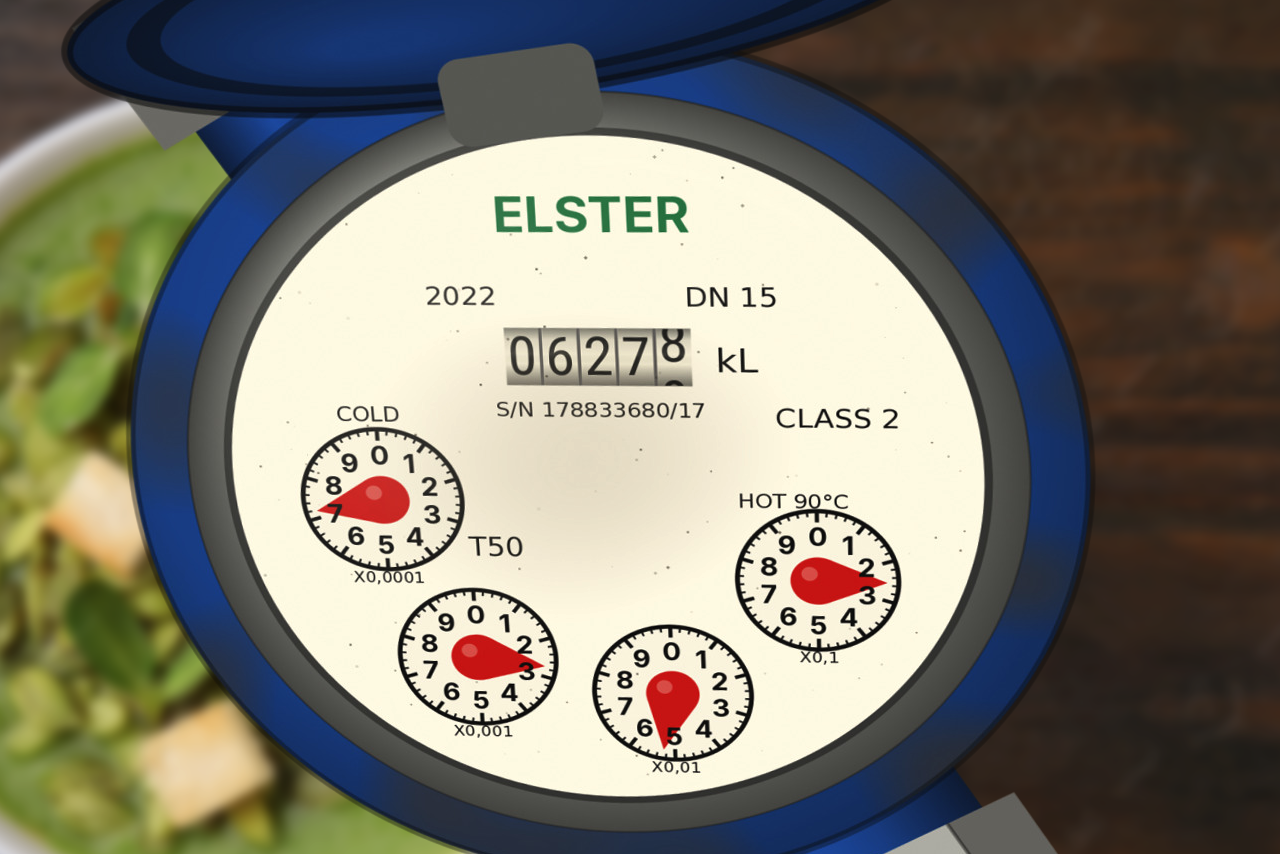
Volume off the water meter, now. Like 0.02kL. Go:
6278.2527kL
